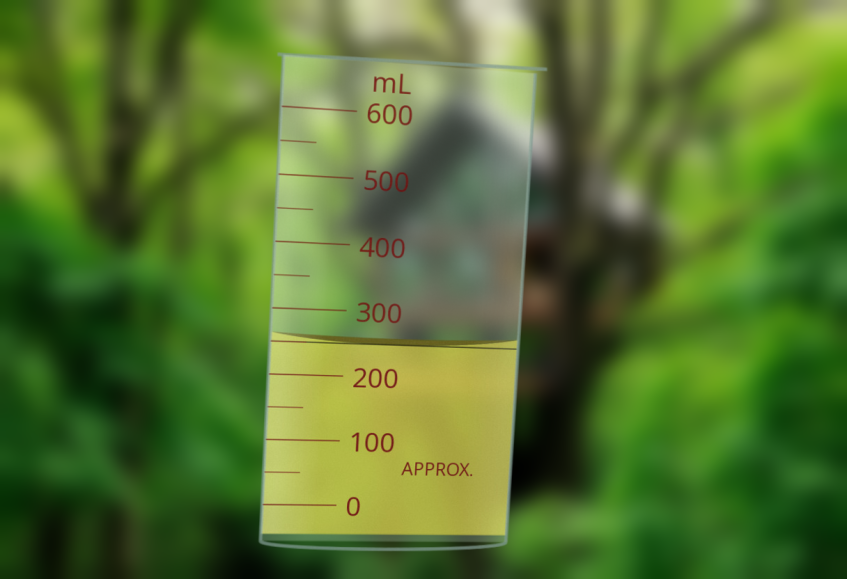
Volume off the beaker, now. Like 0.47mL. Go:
250mL
